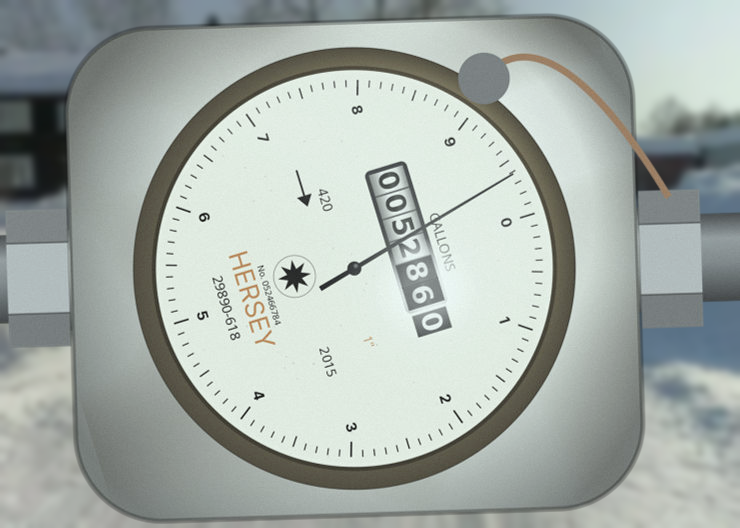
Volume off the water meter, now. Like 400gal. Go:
52859.6gal
